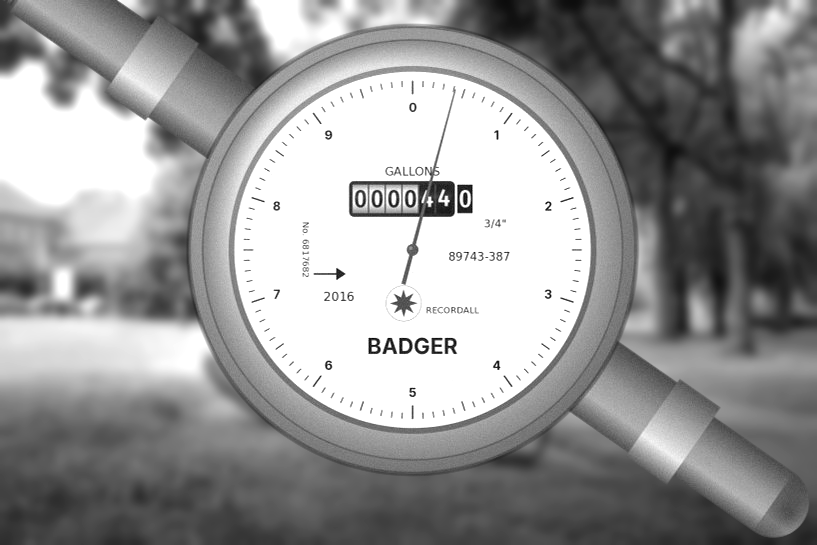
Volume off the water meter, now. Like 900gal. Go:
440.4gal
